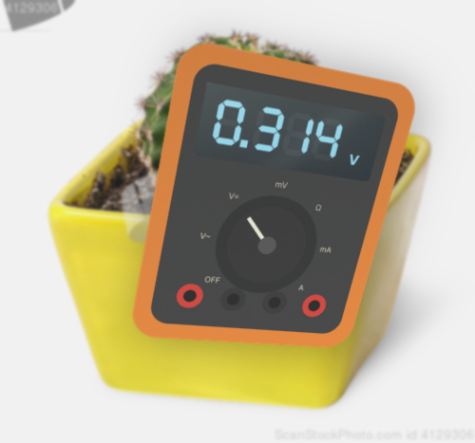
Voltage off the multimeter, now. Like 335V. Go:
0.314V
